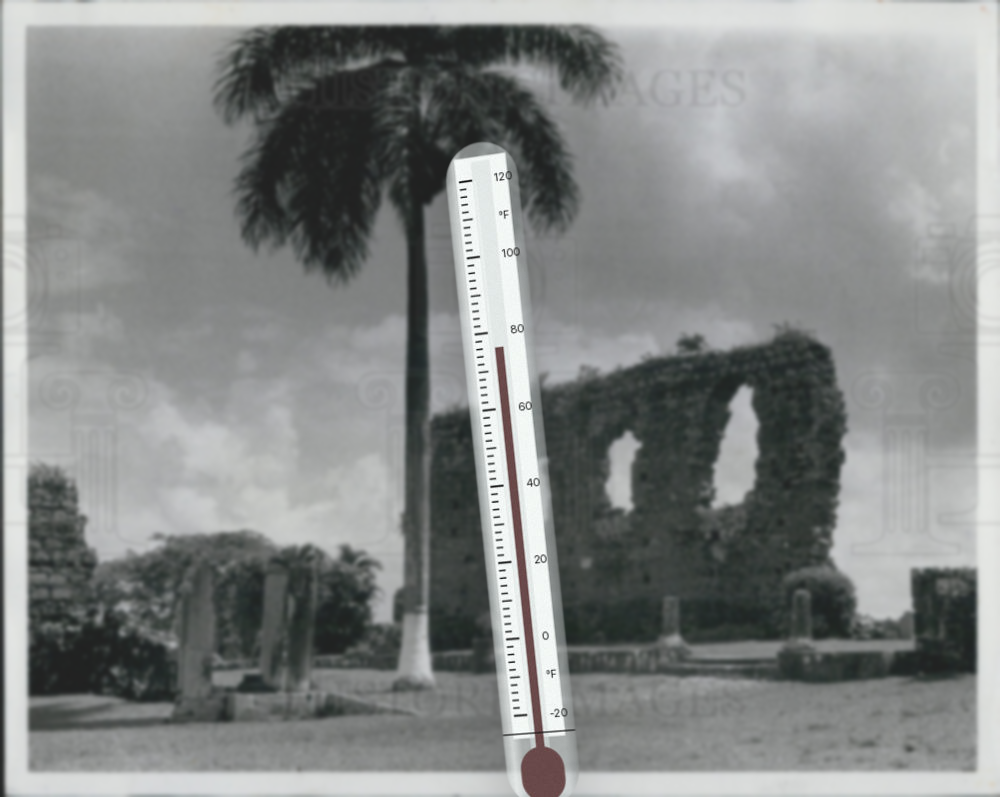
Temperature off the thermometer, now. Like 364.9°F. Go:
76°F
